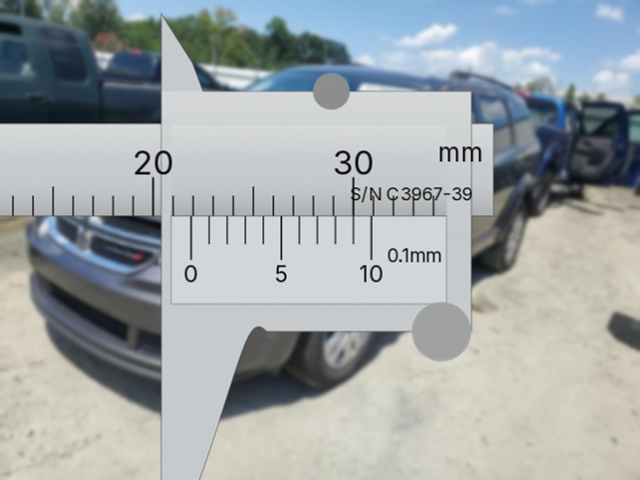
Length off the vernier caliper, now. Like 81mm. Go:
21.9mm
